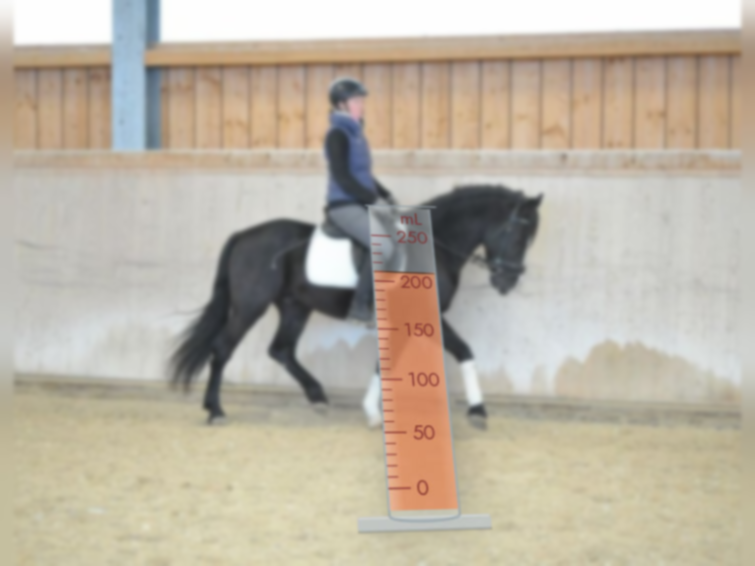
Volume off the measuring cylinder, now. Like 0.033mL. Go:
210mL
